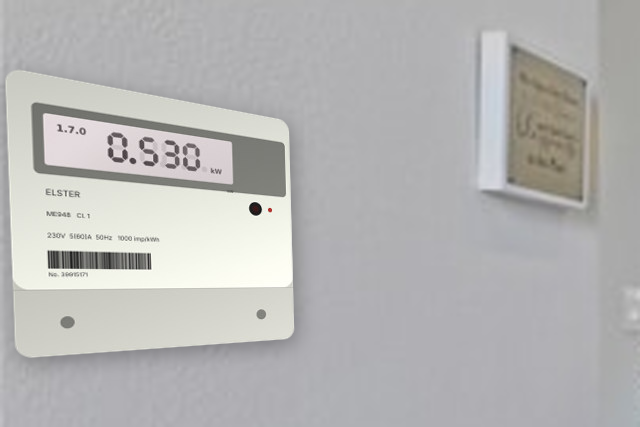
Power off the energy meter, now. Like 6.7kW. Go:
0.530kW
